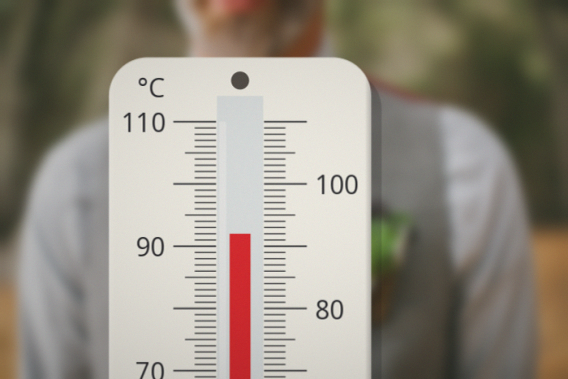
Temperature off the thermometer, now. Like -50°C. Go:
92°C
